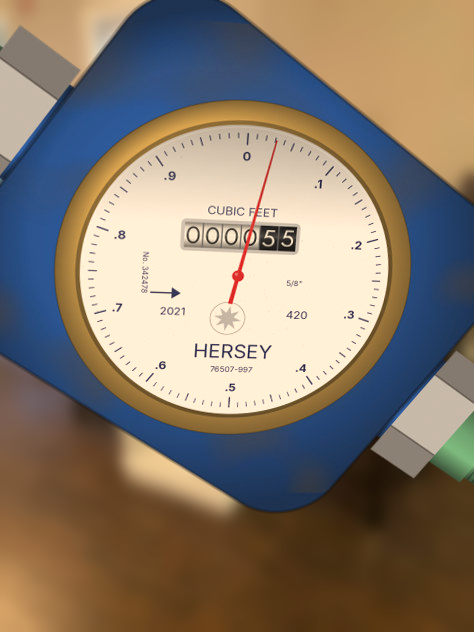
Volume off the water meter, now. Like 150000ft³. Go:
55.03ft³
